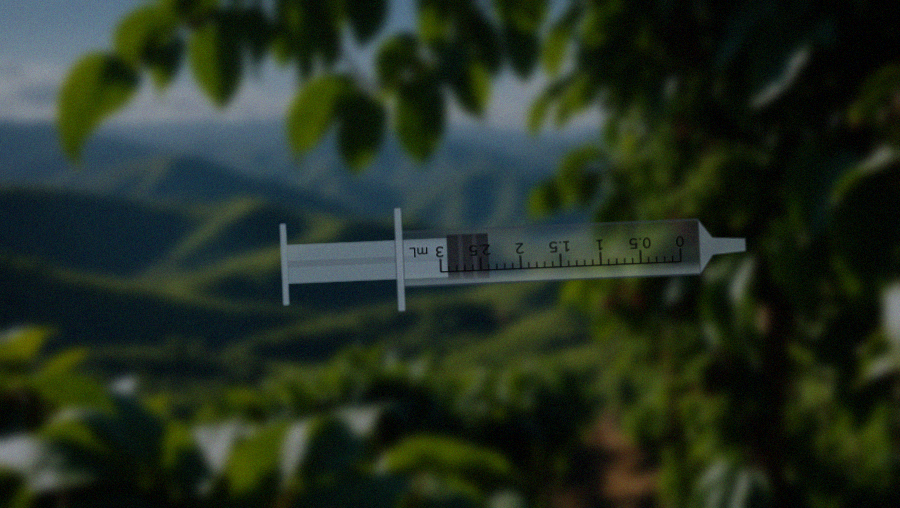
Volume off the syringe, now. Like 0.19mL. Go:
2.4mL
